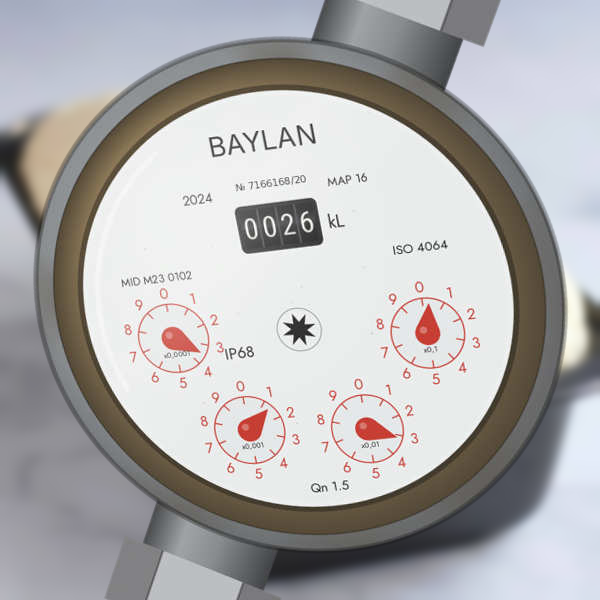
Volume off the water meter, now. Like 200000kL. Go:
26.0313kL
